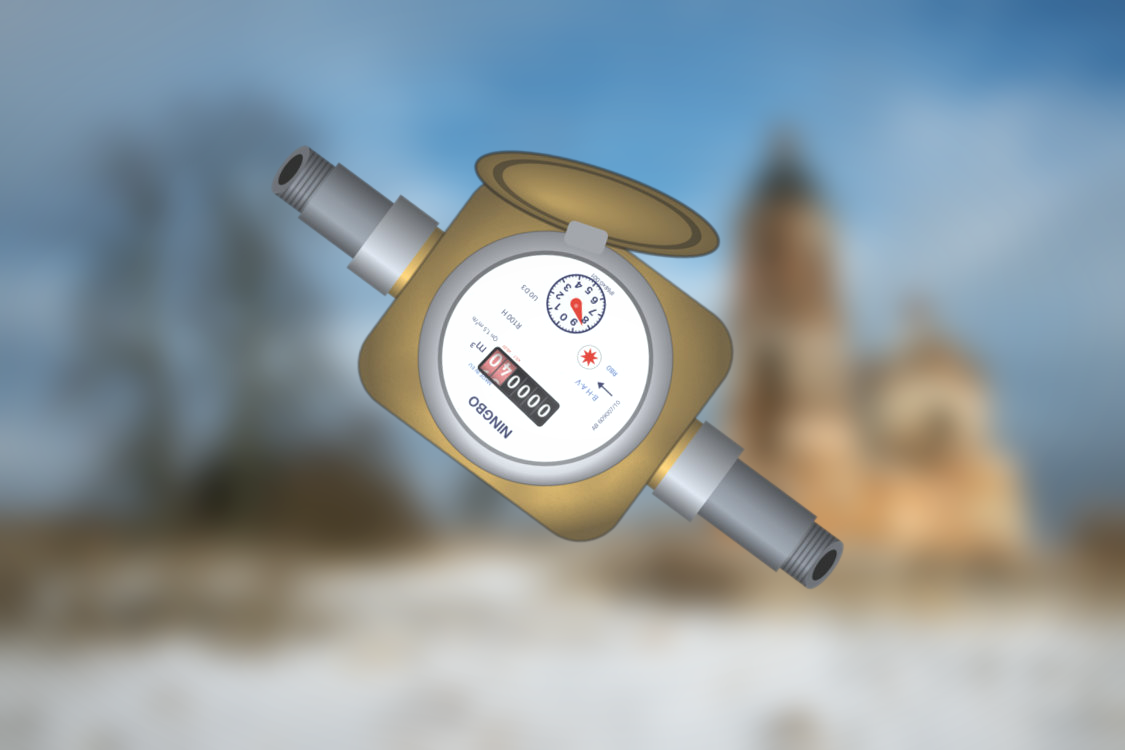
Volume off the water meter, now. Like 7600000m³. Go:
0.398m³
